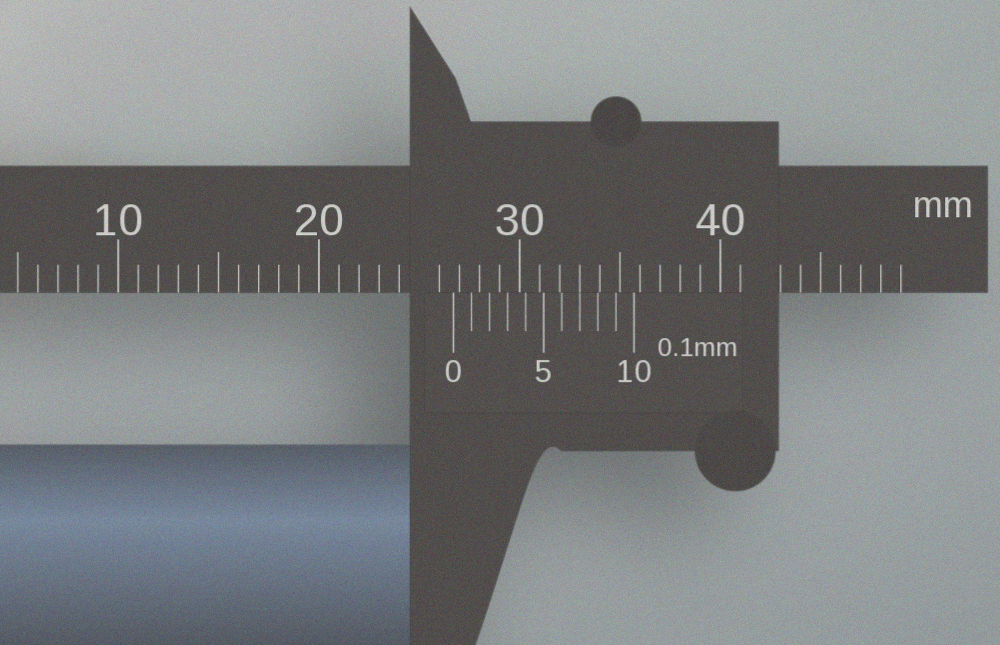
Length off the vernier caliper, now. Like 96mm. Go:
26.7mm
